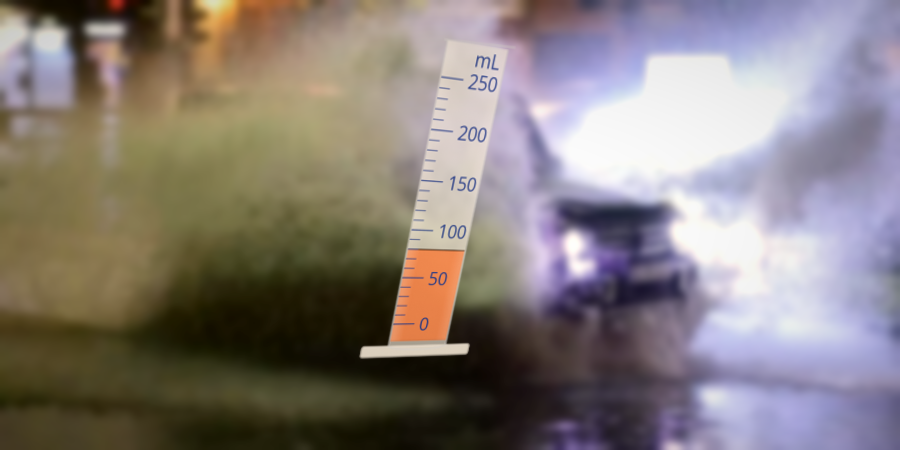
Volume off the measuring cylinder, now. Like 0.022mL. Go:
80mL
